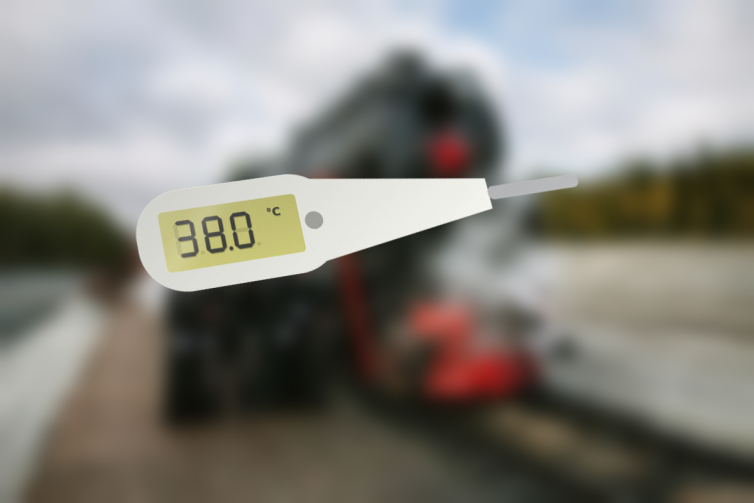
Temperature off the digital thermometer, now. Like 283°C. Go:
38.0°C
